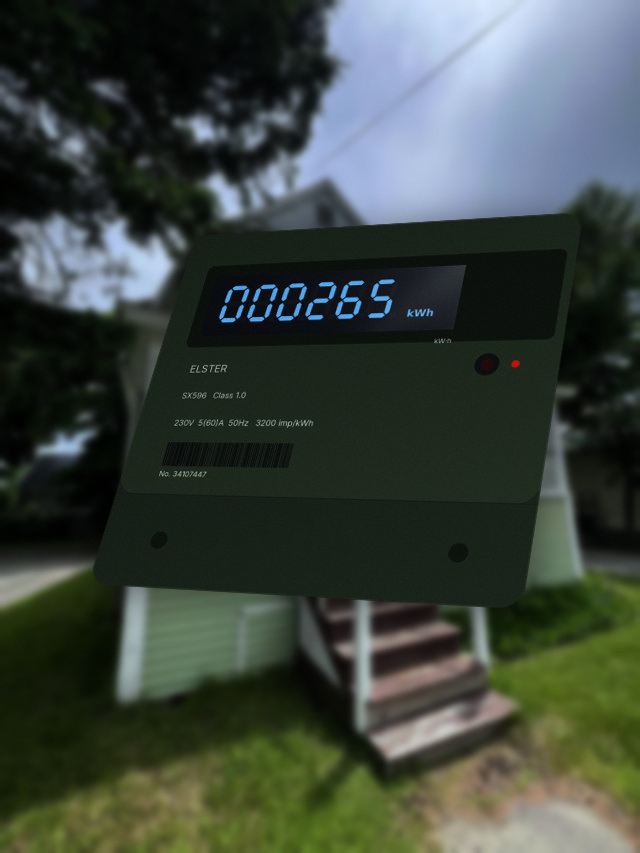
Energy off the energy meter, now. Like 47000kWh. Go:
265kWh
